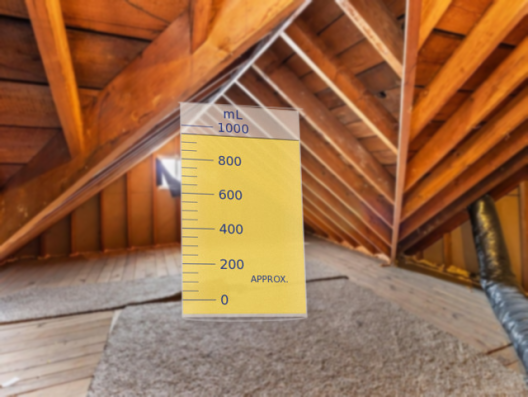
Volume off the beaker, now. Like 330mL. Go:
950mL
